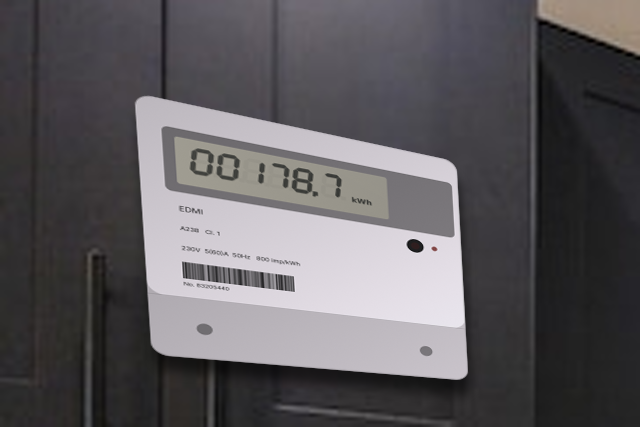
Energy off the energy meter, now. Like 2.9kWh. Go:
178.7kWh
